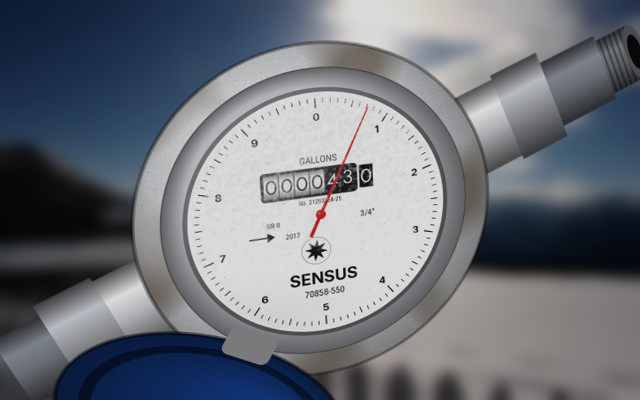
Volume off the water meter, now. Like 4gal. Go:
430.7gal
